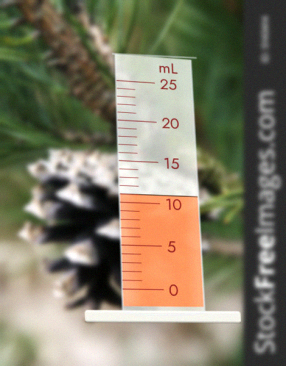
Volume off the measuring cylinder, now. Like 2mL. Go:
11mL
